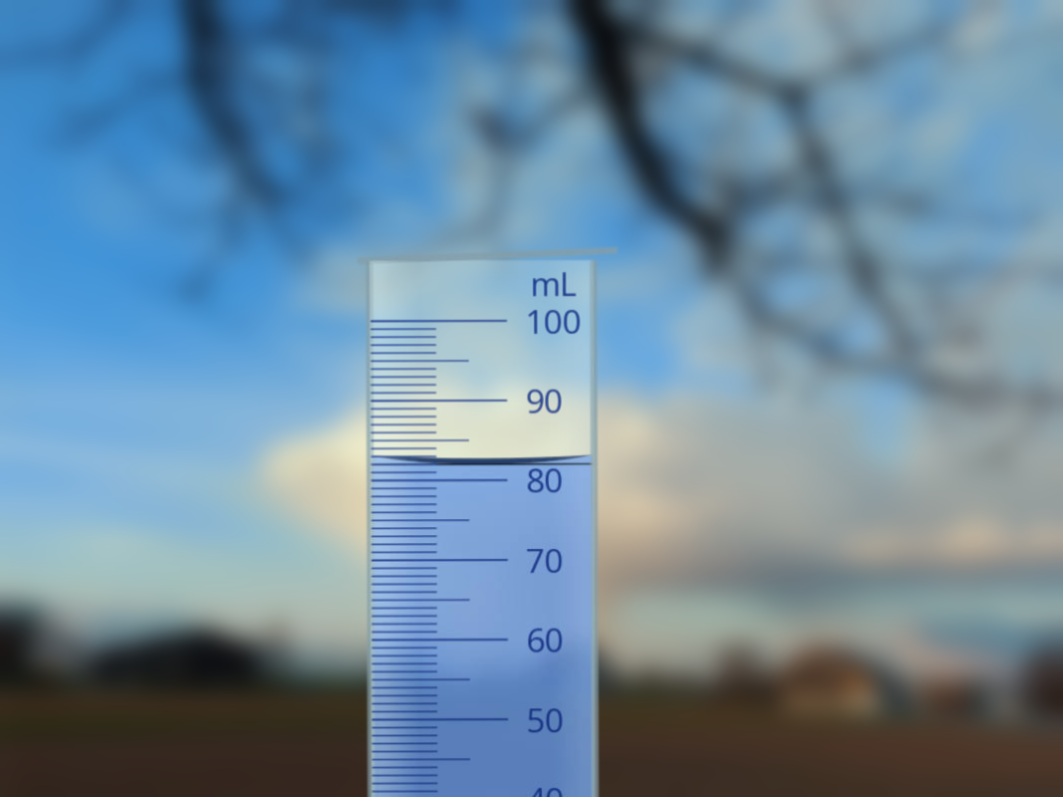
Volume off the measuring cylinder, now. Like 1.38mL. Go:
82mL
